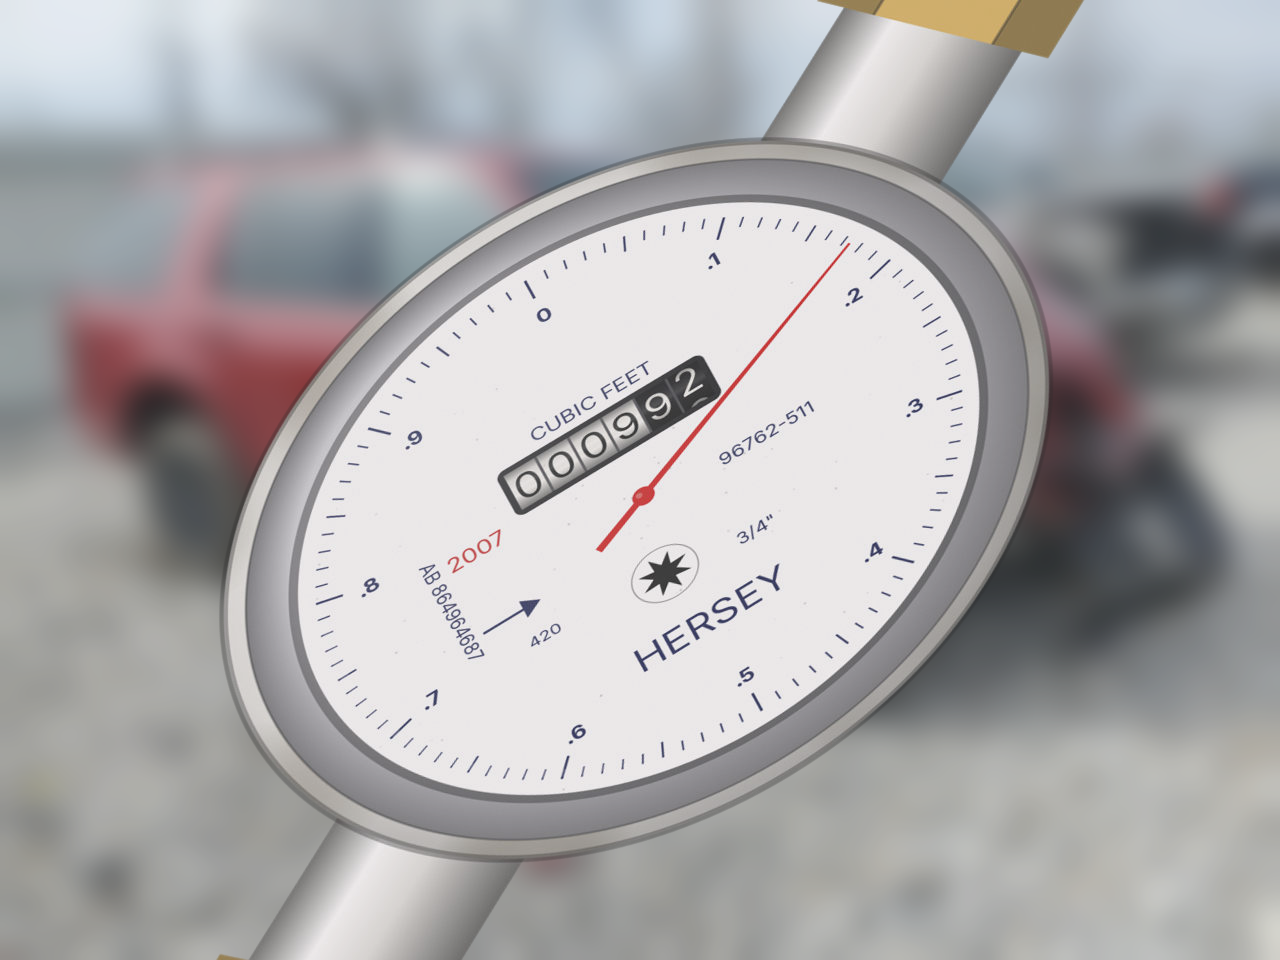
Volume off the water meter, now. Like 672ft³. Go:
992.17ft³
